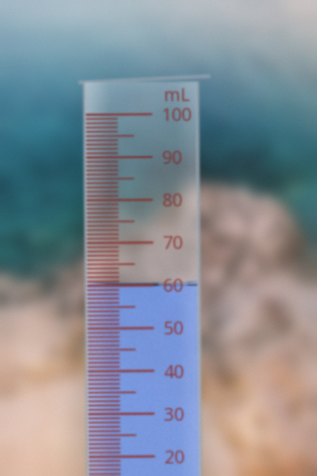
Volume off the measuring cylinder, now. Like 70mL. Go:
60mL
